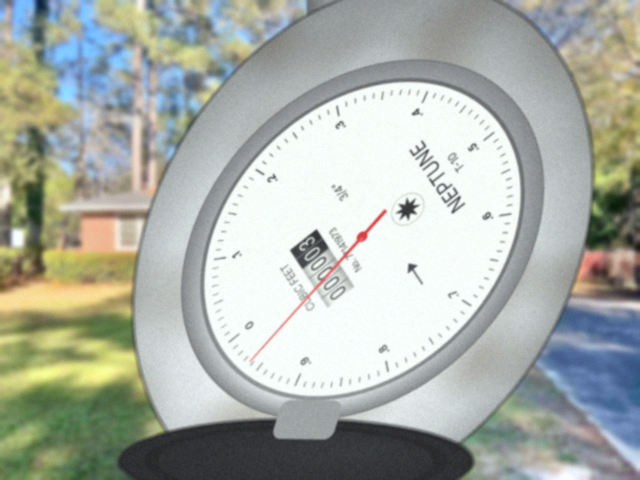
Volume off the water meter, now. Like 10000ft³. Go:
2.96ft³
